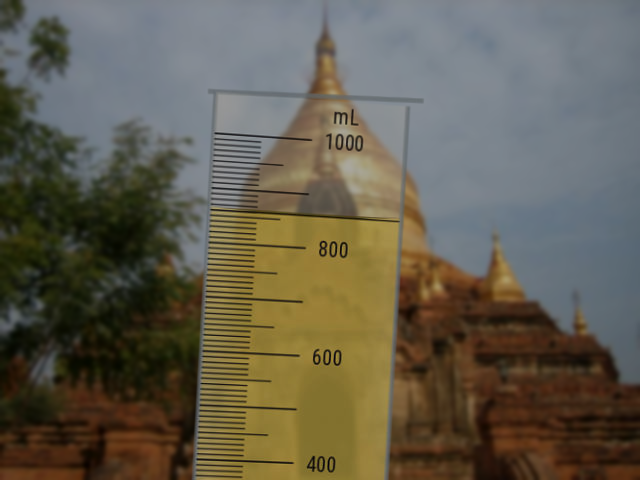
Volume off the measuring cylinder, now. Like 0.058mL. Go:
860mL
